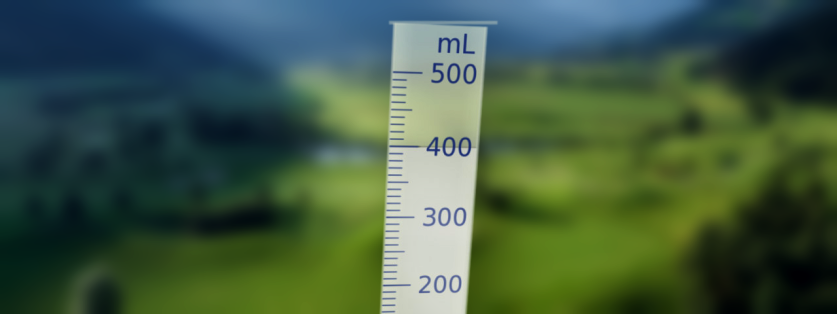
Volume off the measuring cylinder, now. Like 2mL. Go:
400mL
